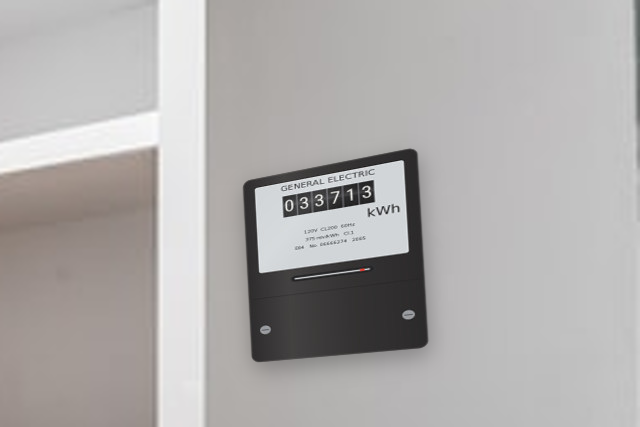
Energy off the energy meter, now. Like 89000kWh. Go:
33713kWh
